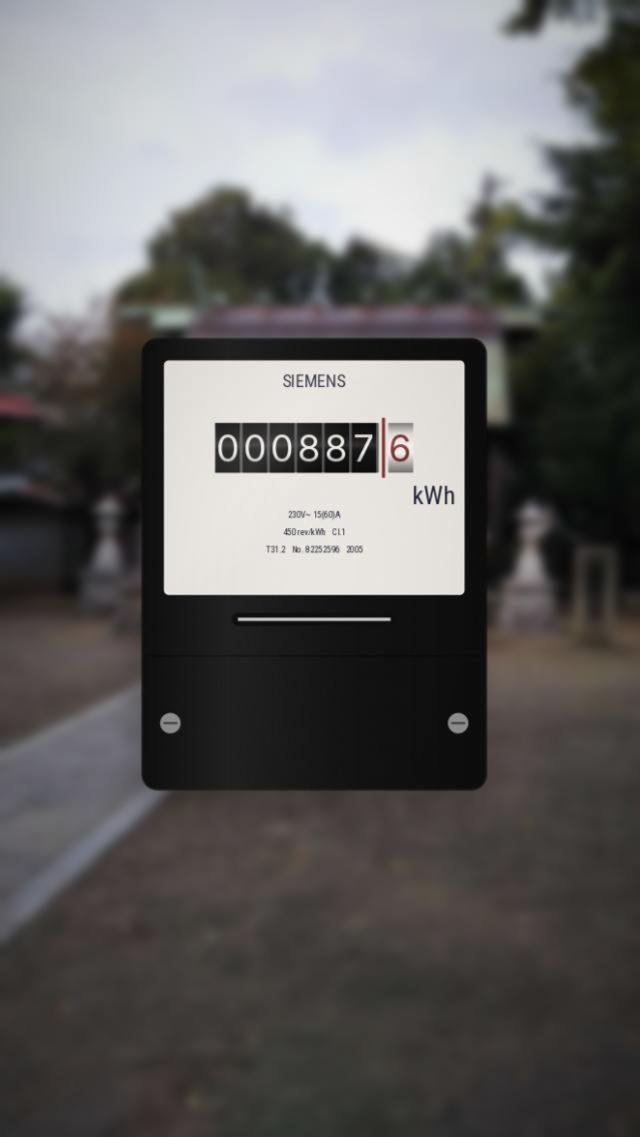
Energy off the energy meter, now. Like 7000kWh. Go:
887.6kWh
